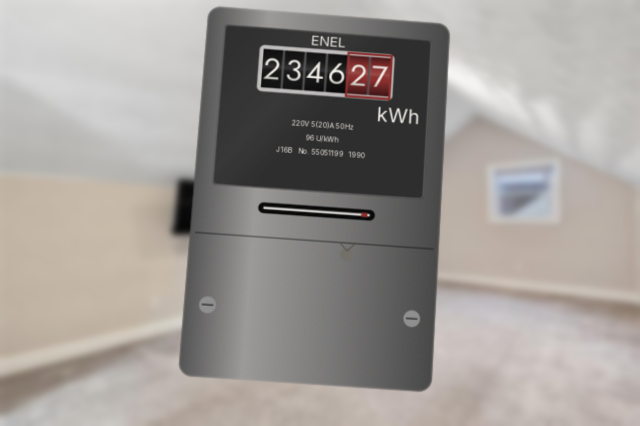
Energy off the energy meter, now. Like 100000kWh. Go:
2346.27kWh
